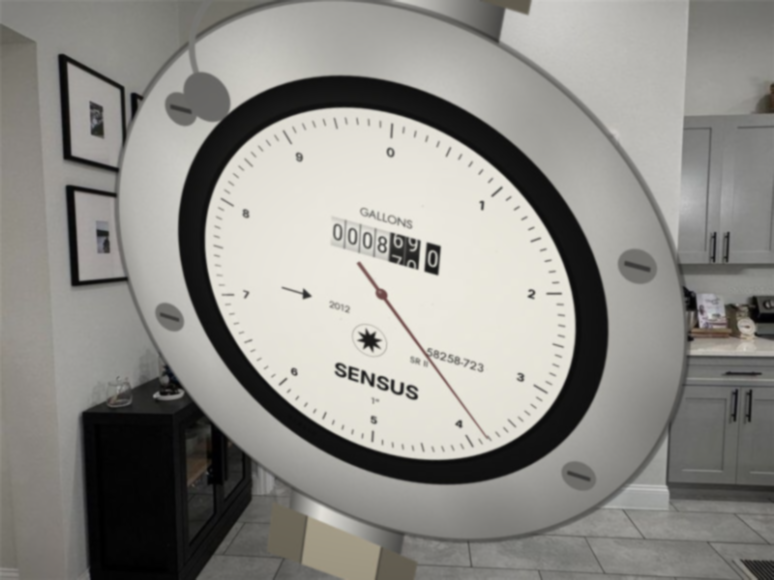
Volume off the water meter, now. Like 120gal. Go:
8693.8gal
